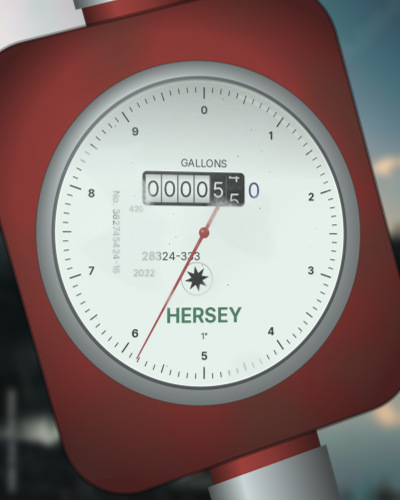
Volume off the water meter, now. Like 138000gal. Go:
545.8gal
